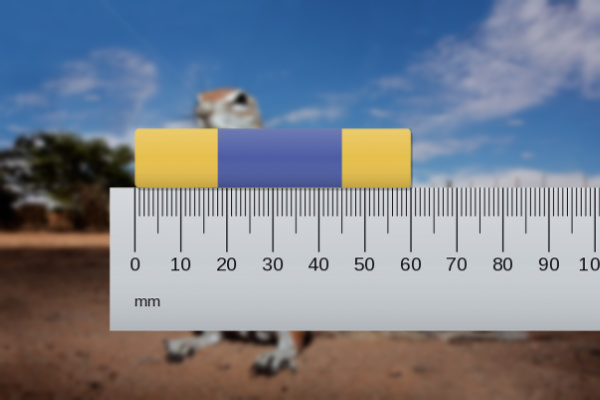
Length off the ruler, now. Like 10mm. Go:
60mm
